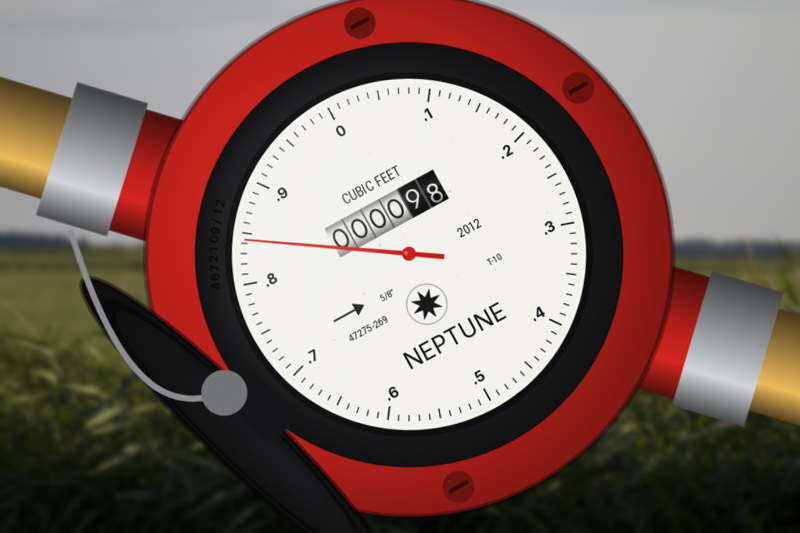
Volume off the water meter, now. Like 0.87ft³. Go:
97.84ft³
